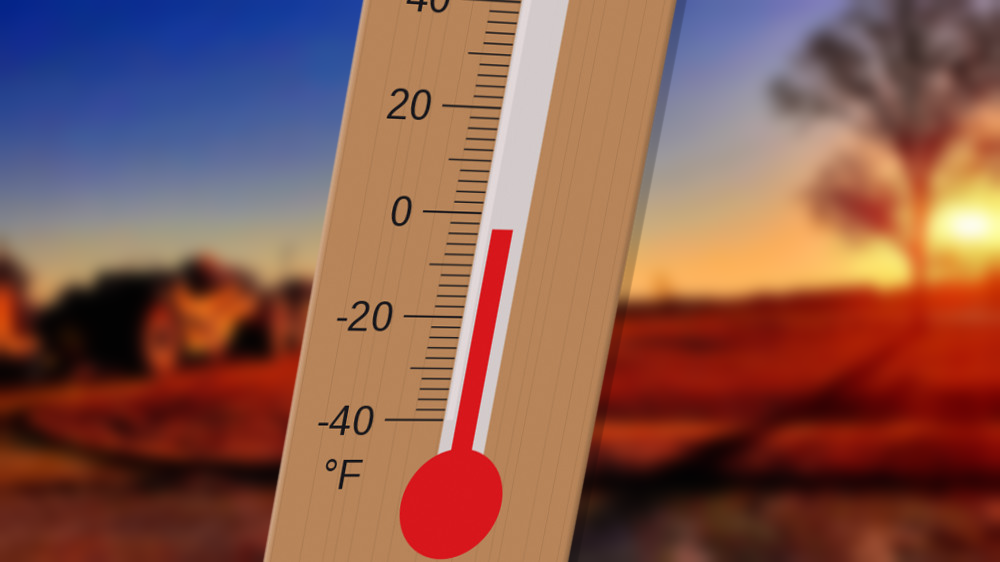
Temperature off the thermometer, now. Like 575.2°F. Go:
-3°F
